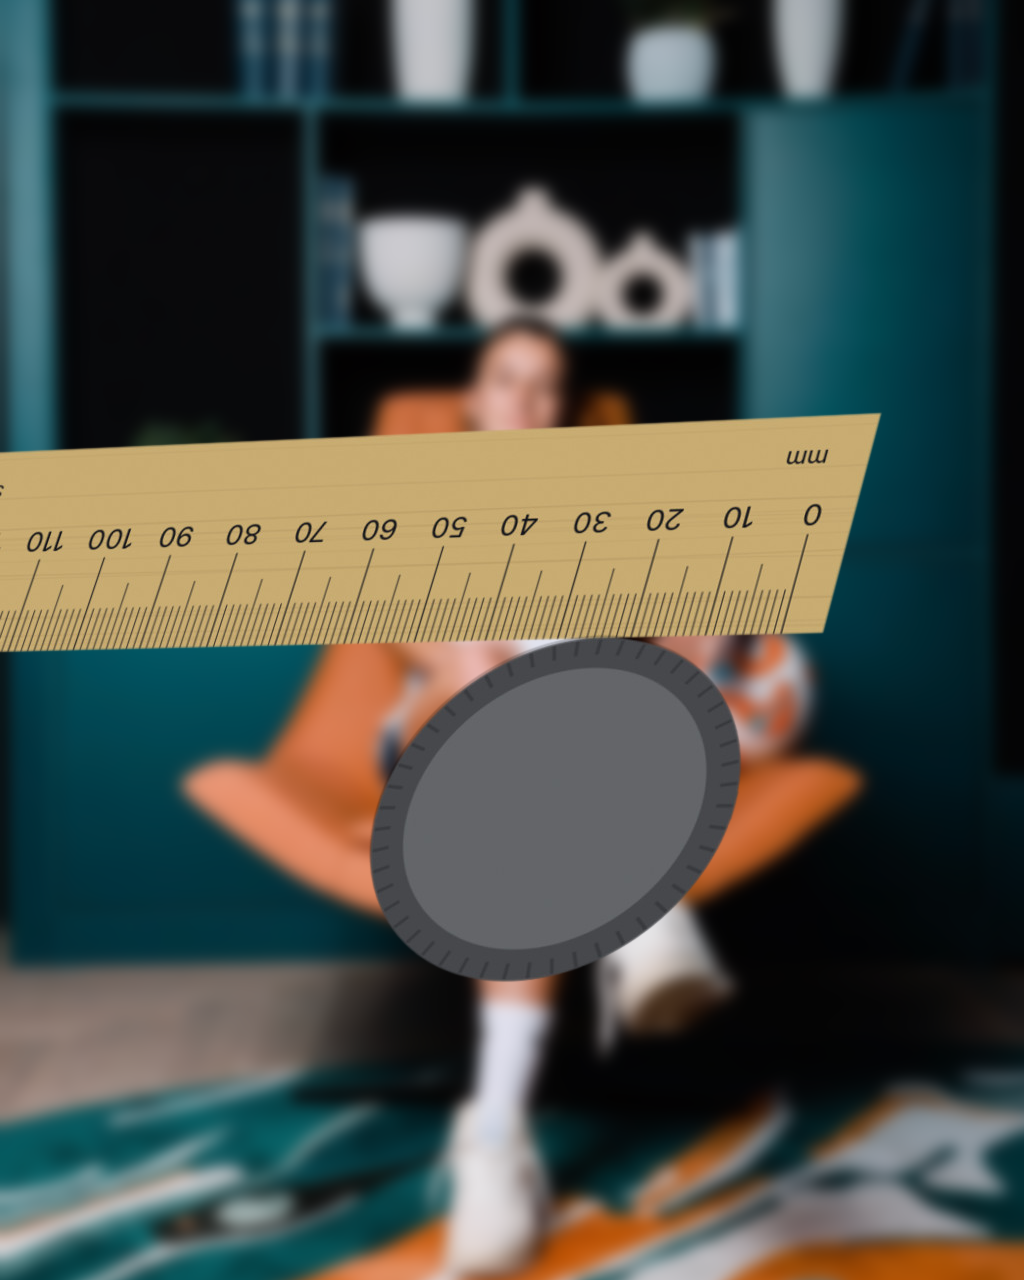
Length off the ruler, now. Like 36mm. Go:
48mm
